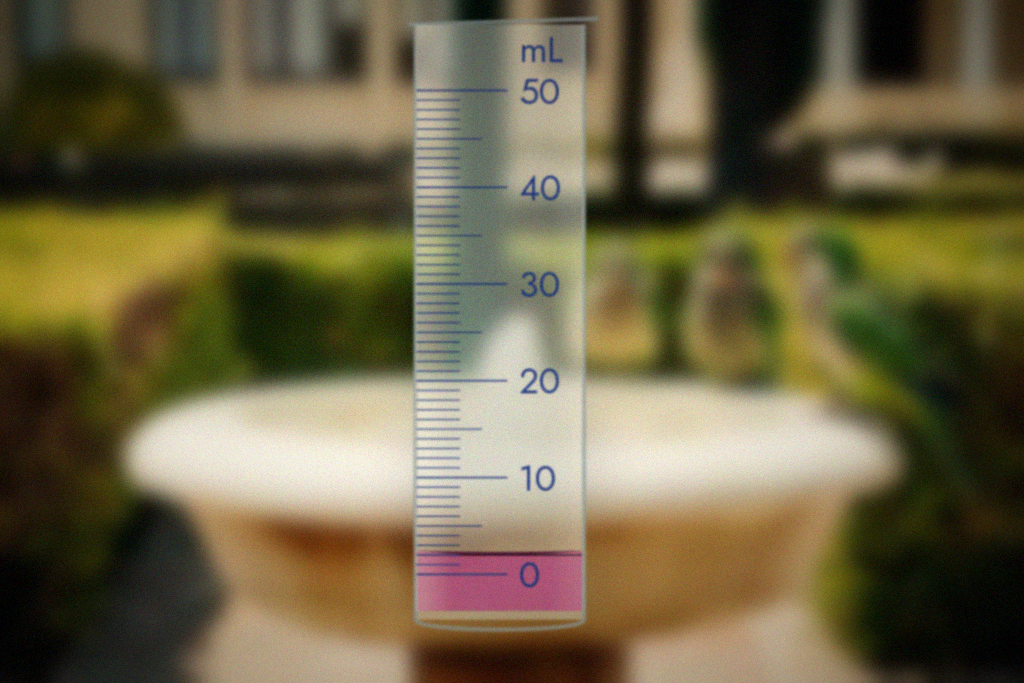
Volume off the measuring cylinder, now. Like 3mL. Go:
2mL
